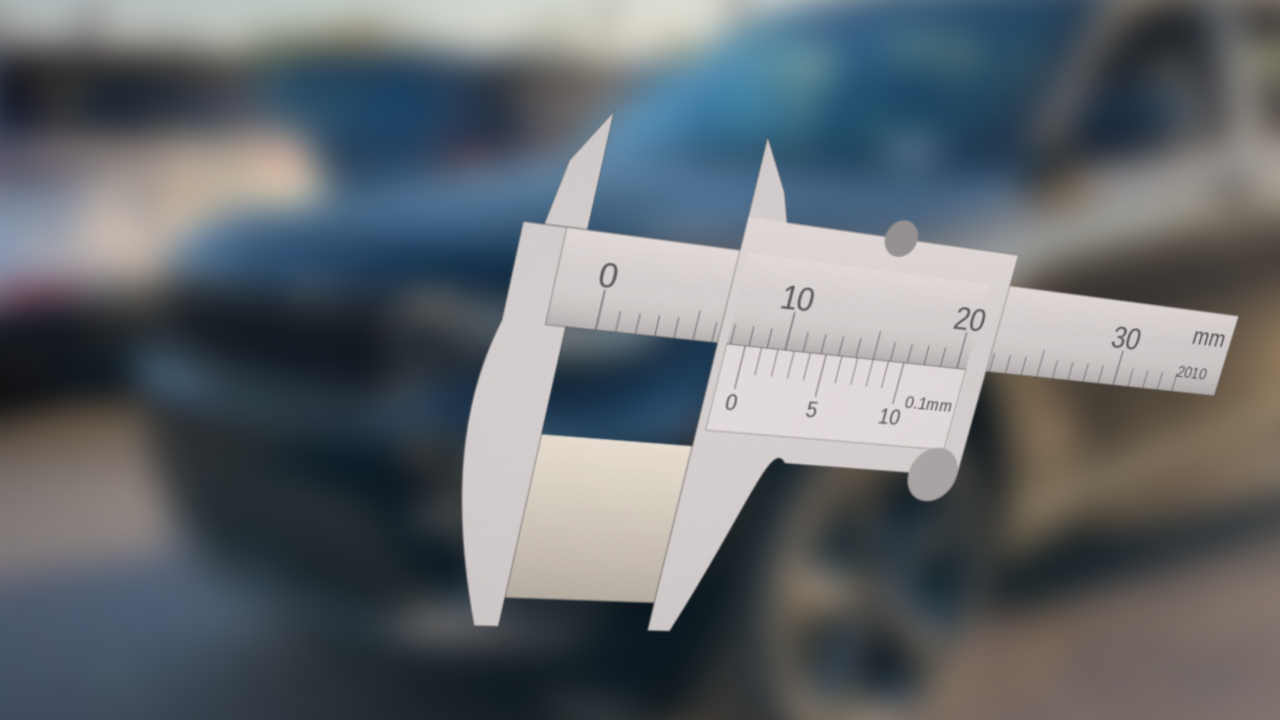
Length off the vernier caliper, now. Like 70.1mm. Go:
7.8mm
